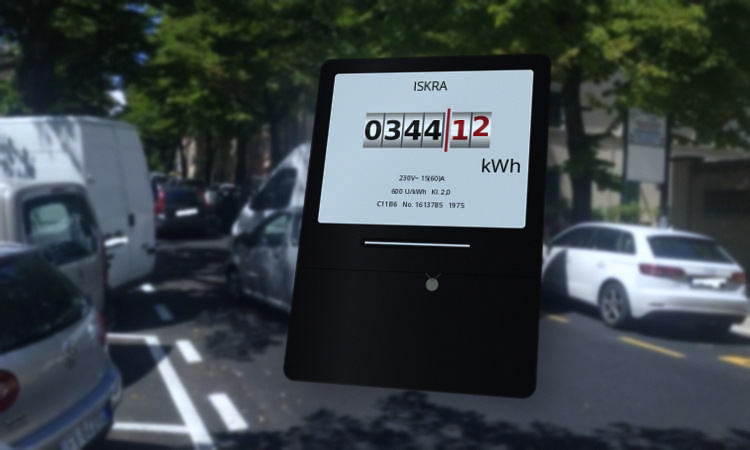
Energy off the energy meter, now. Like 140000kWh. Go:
344.12kWh
